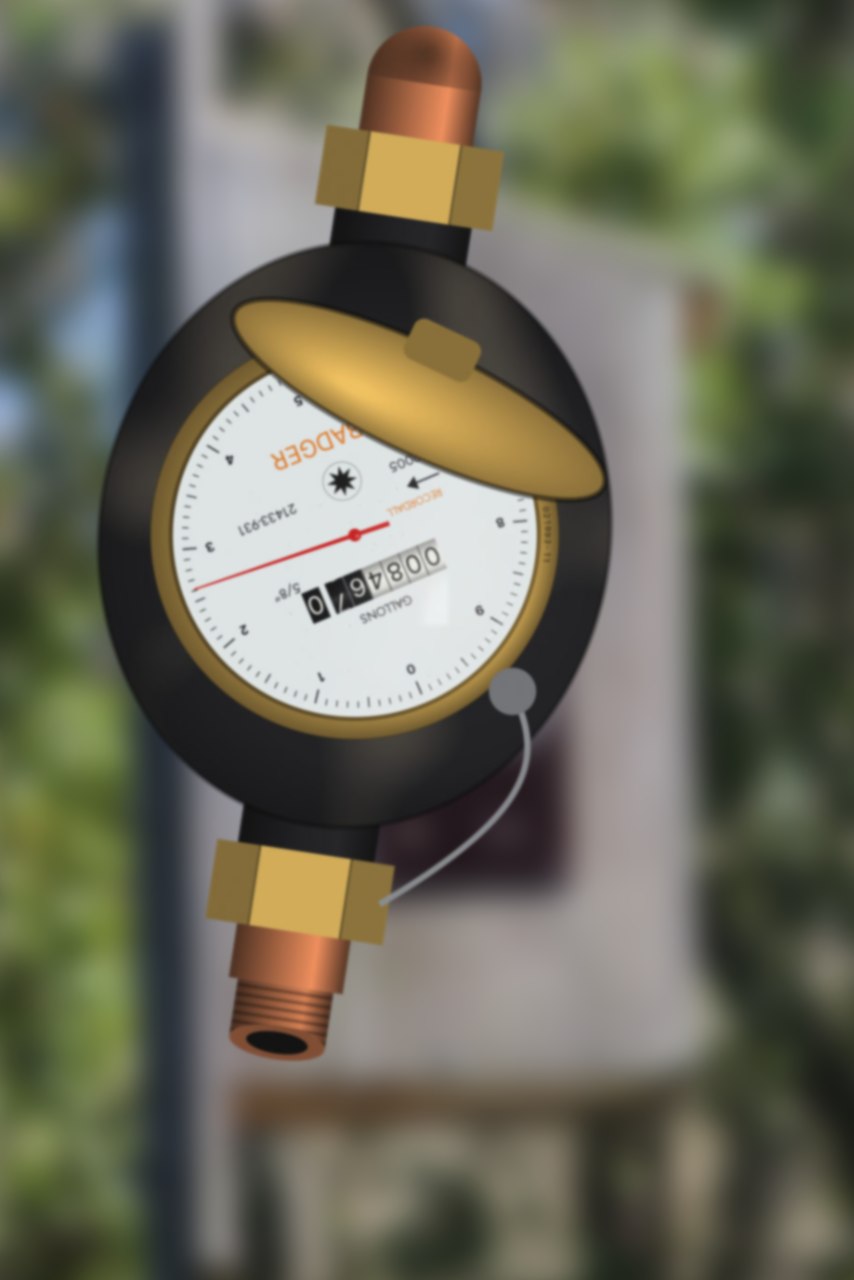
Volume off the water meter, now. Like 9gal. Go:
84672.6gal
